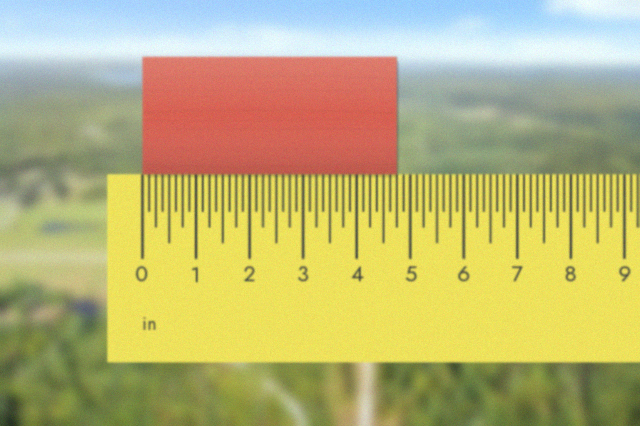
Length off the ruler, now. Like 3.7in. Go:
4.75in
